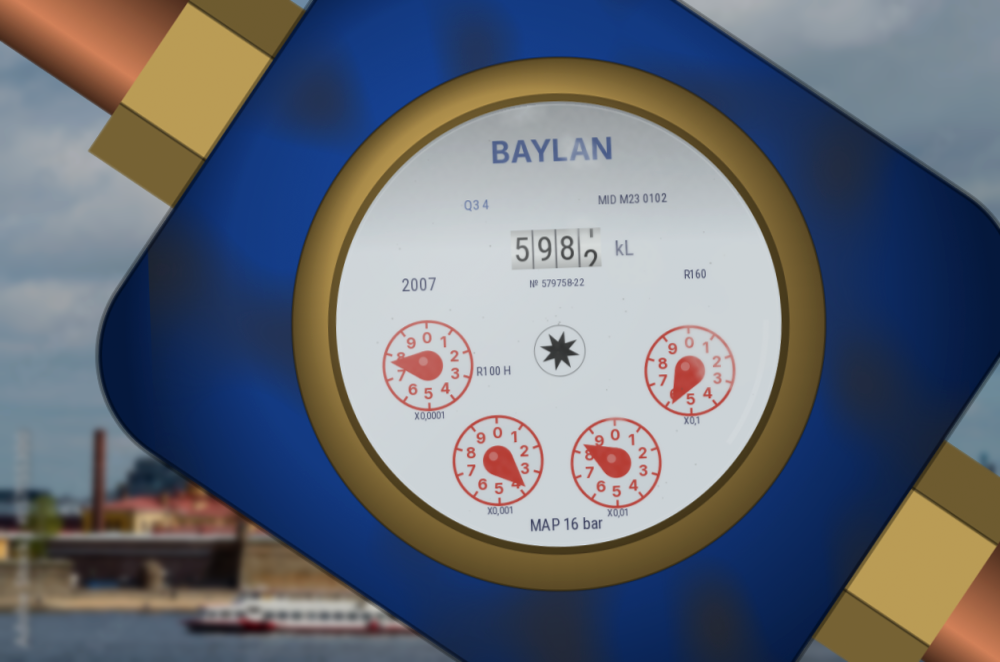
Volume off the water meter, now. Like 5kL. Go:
5981.5837kL
